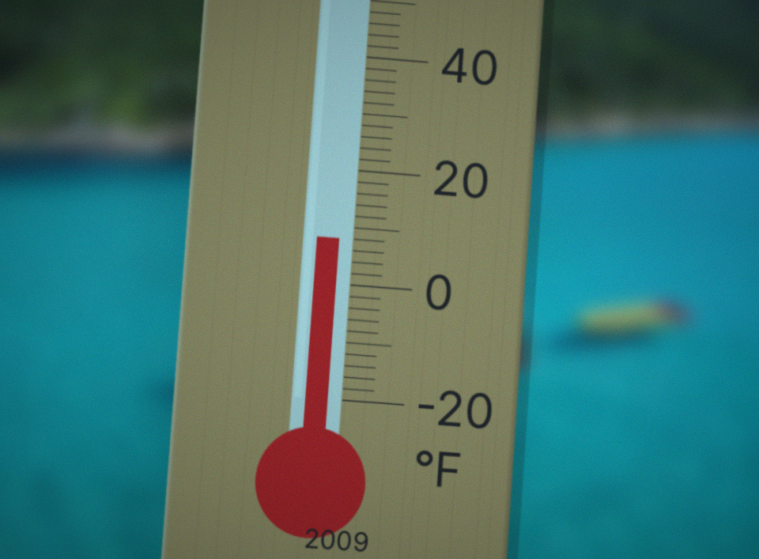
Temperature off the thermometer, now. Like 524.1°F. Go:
8°F
